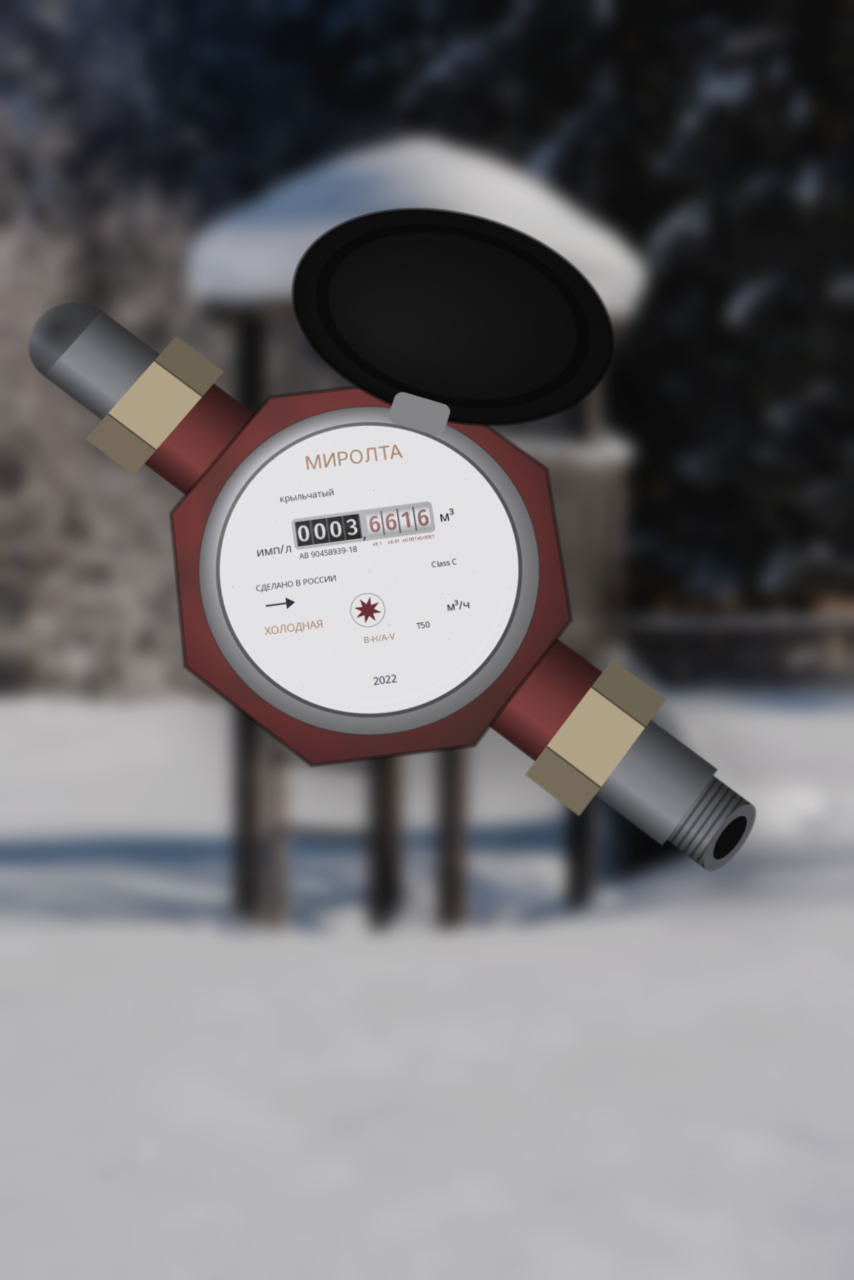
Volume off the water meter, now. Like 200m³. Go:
3.6616m³
